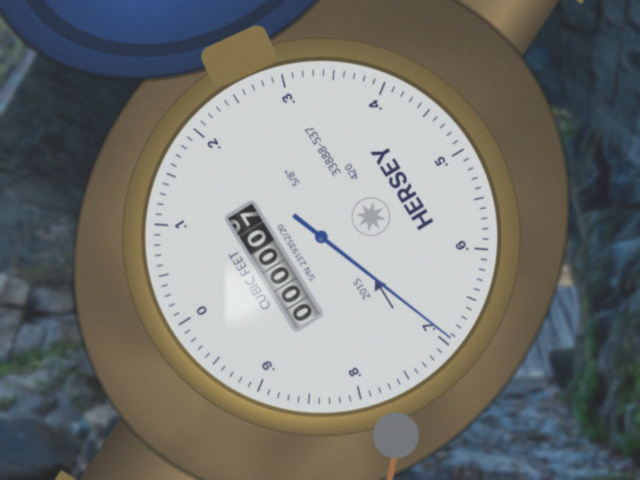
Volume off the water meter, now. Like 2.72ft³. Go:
6.69ft³
